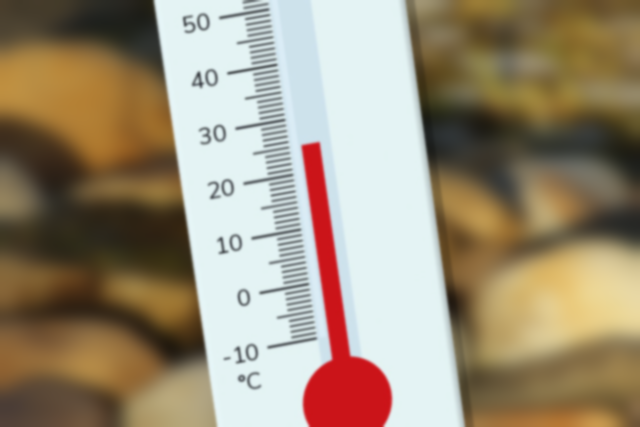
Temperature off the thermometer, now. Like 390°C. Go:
25°C
